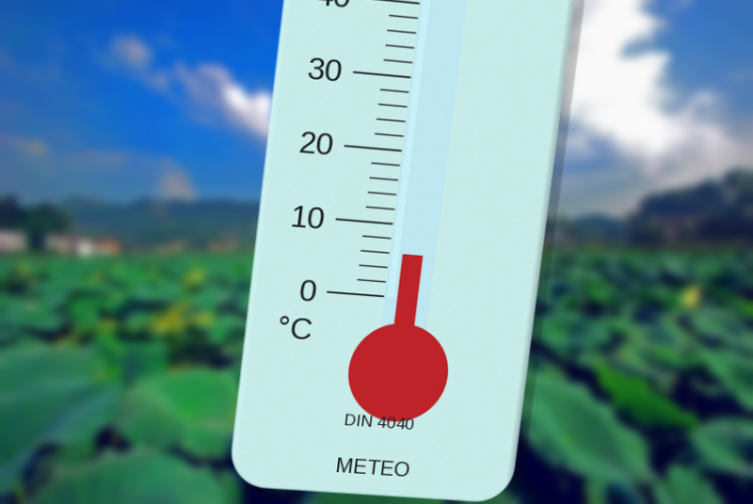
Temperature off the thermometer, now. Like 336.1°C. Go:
6°C
